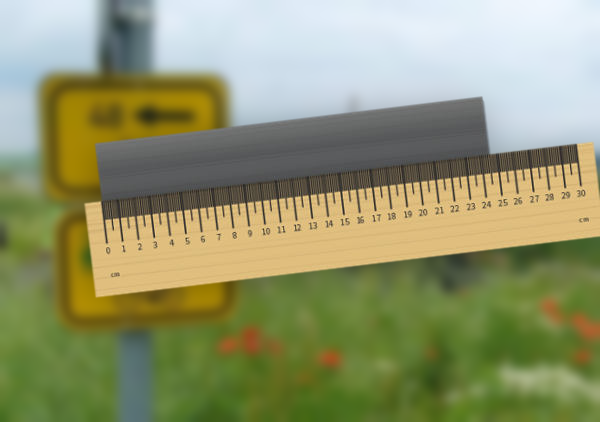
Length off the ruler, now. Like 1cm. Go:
24.5cm
